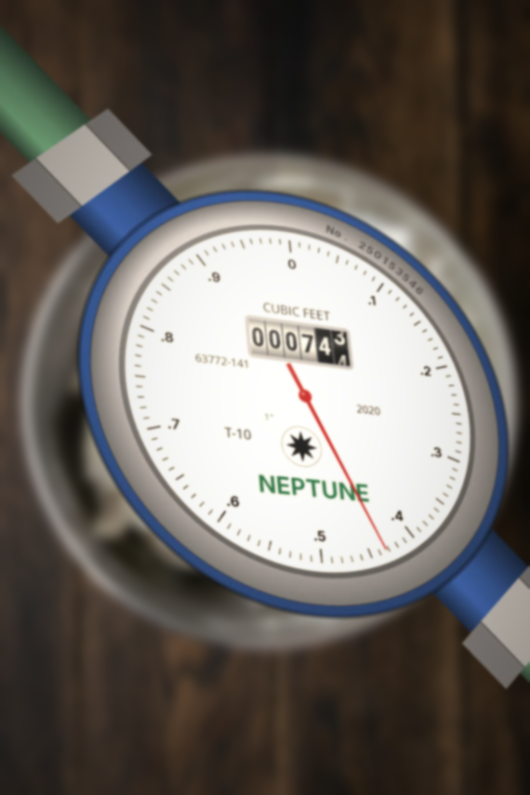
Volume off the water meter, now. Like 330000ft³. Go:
743.43ft³
